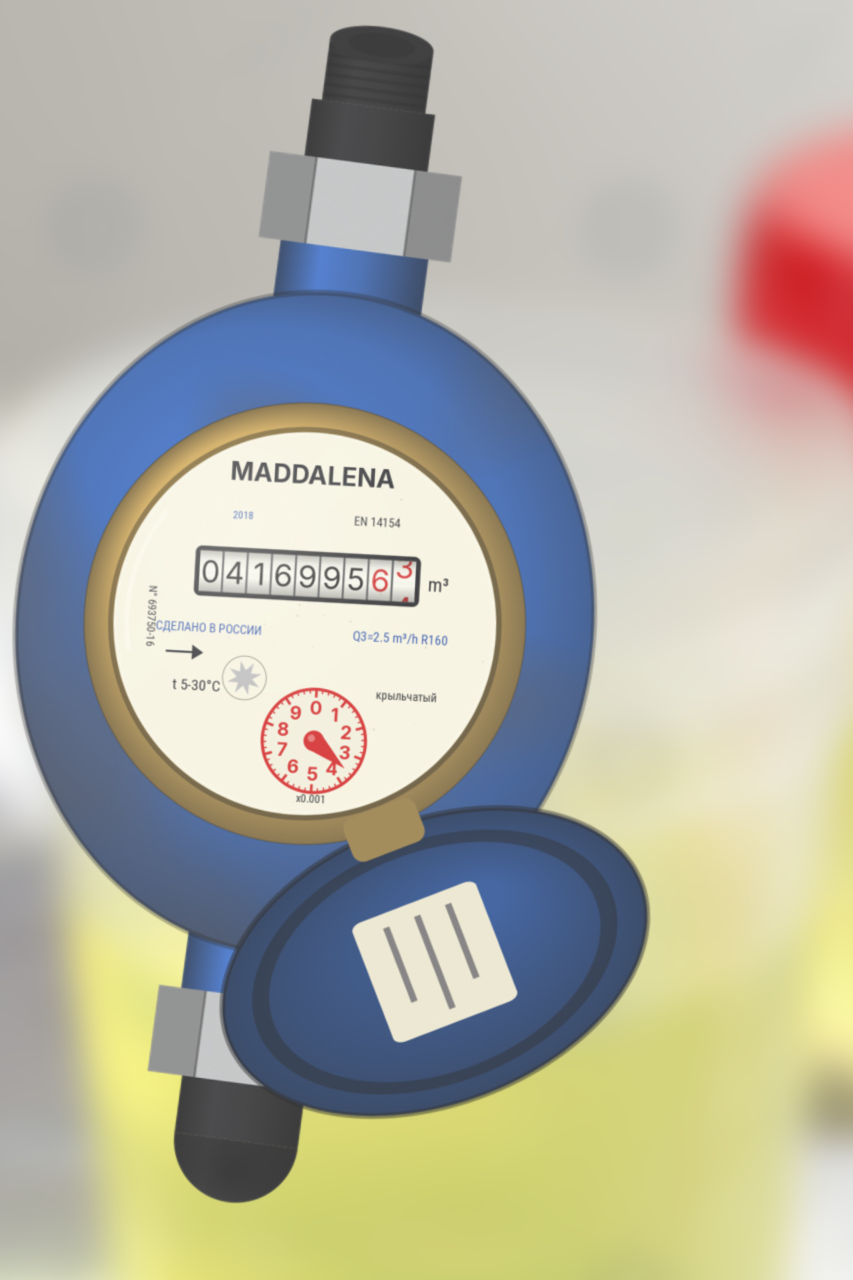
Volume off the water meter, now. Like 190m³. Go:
416995.633m³
